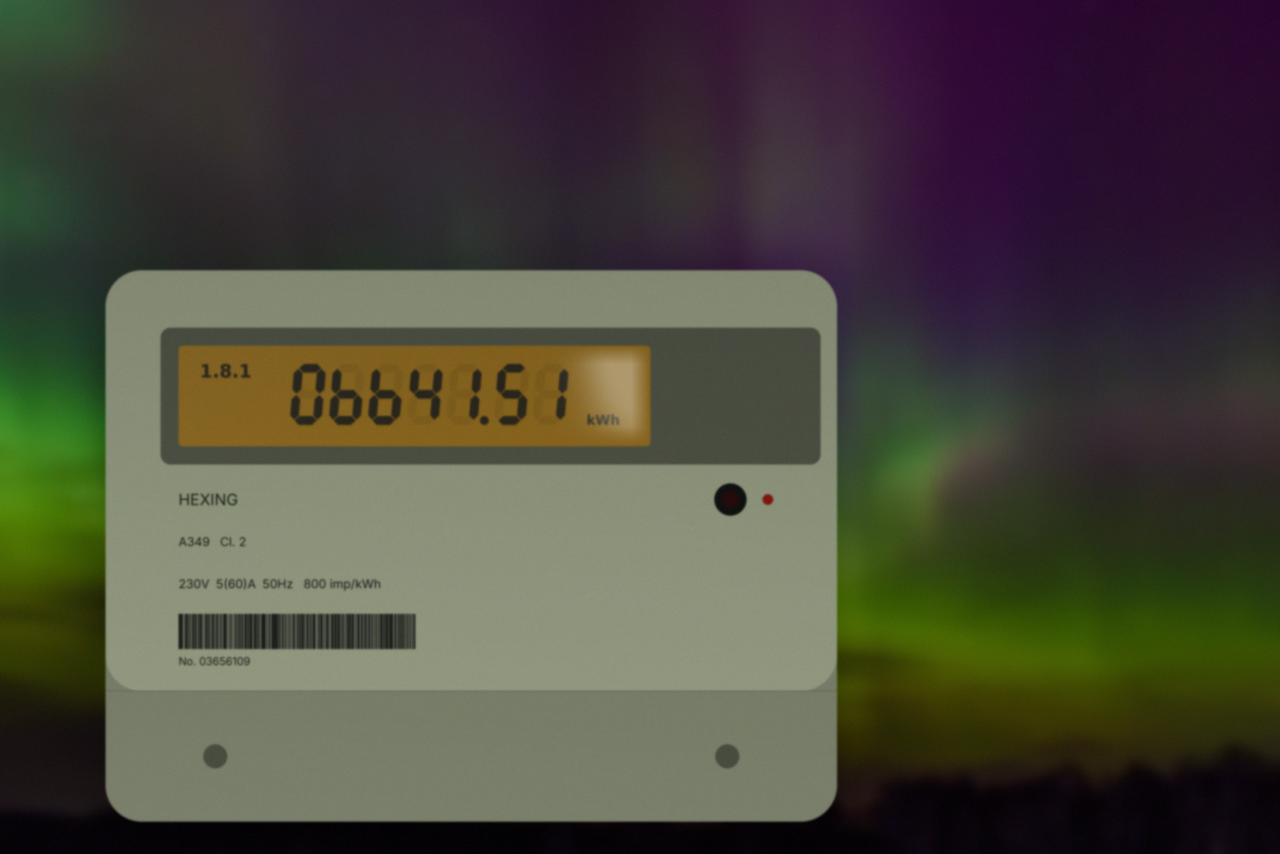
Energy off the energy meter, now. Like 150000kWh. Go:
6641.51kWh
